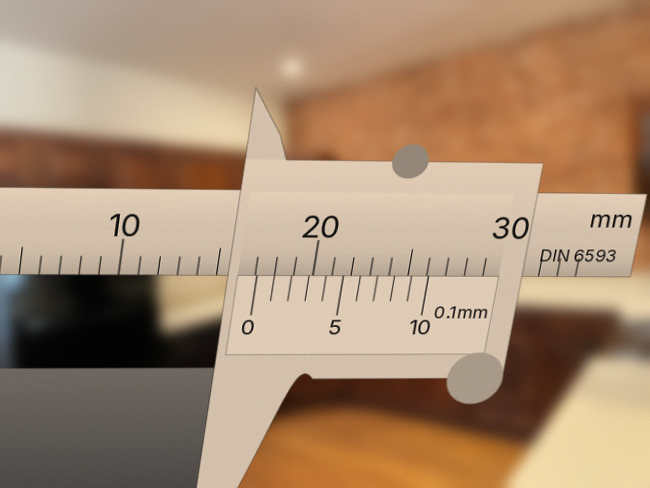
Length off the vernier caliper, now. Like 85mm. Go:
17.1mm
